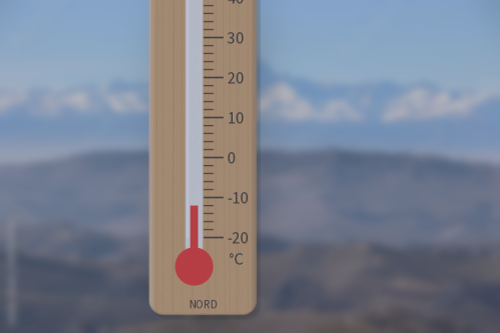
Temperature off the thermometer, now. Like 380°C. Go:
-12°C
